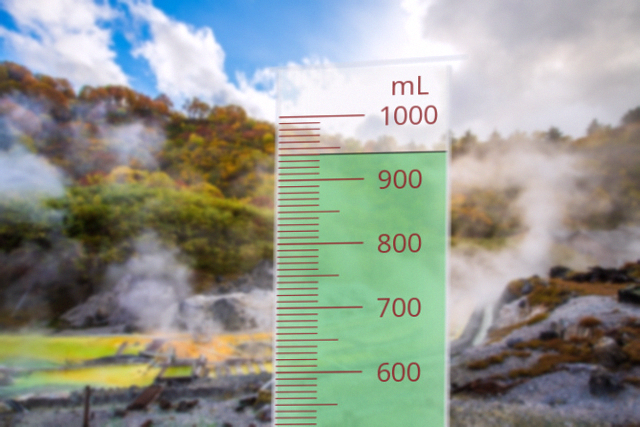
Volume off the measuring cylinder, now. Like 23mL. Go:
940mL
